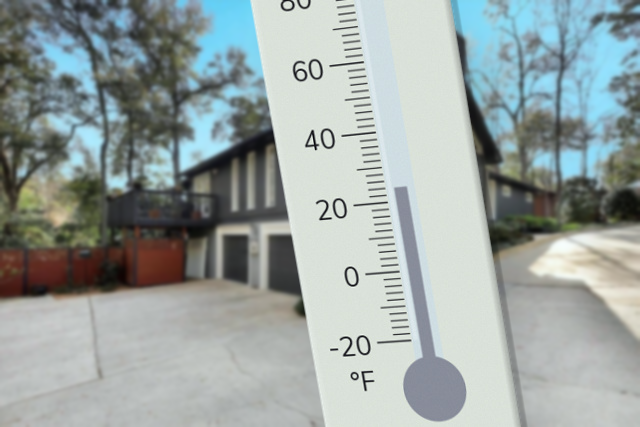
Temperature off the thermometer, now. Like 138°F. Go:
24°F
